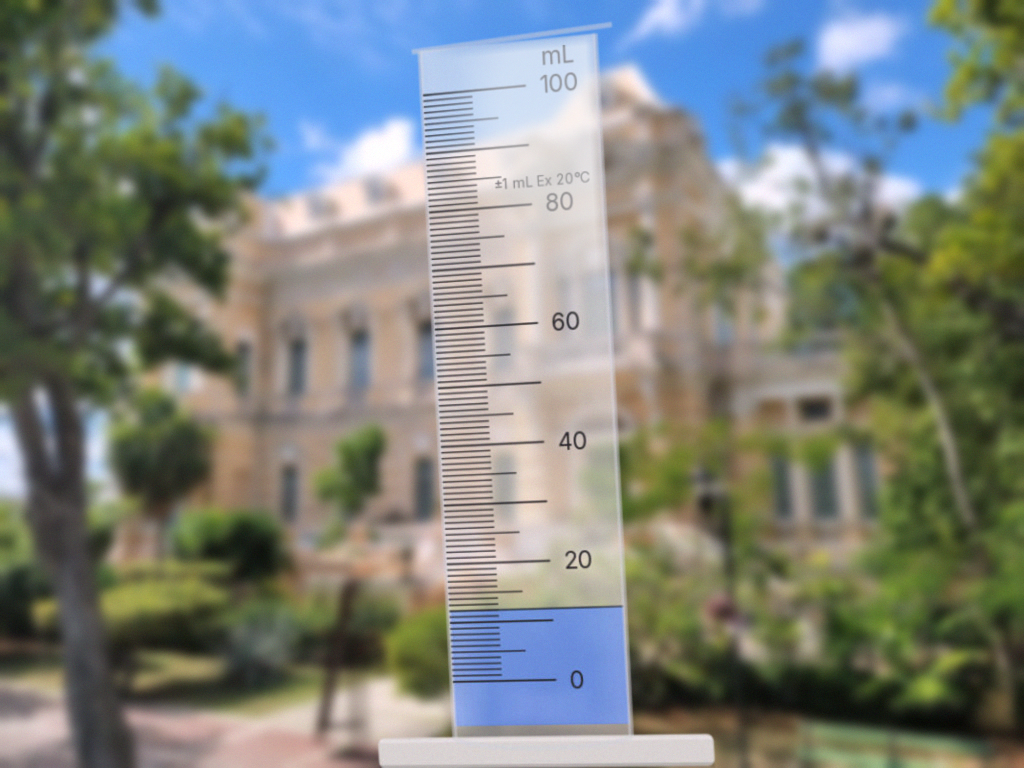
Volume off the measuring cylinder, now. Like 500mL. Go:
12mL
